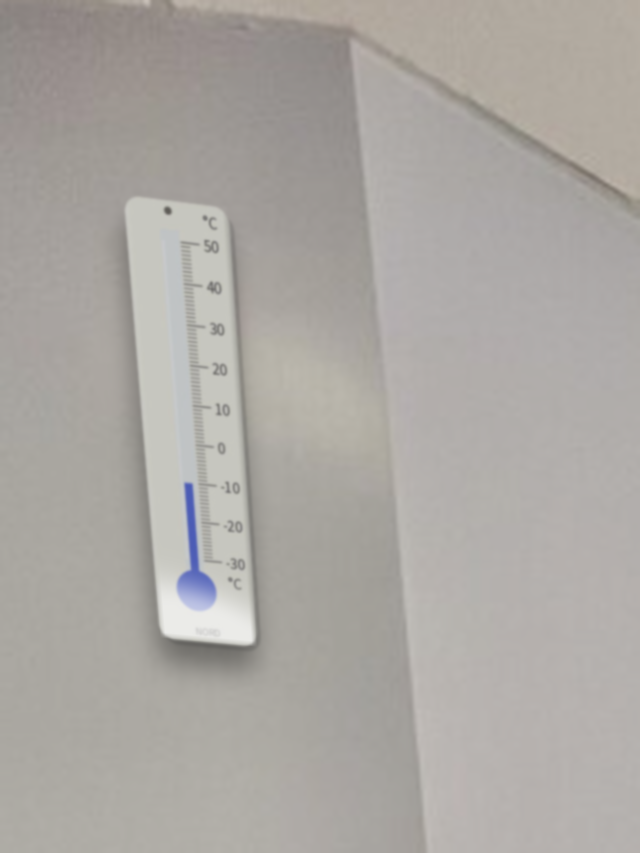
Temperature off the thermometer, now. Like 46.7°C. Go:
-10°C
